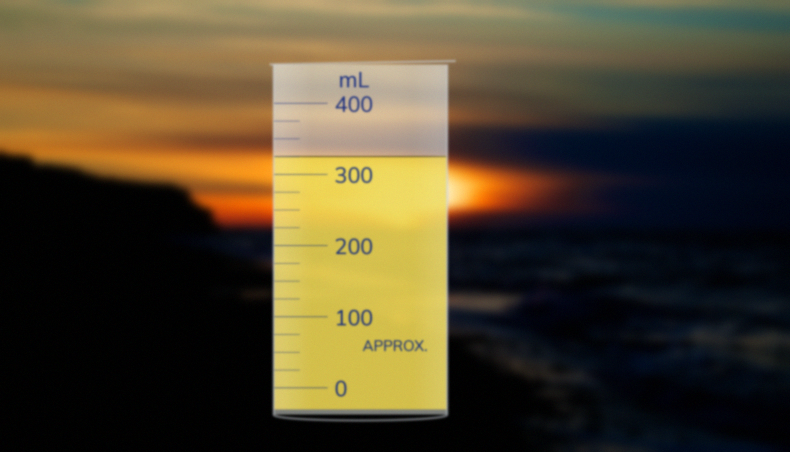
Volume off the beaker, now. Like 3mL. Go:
325mL
